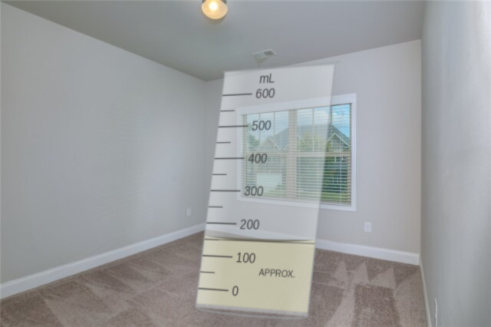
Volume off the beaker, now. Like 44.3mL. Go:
150mL
